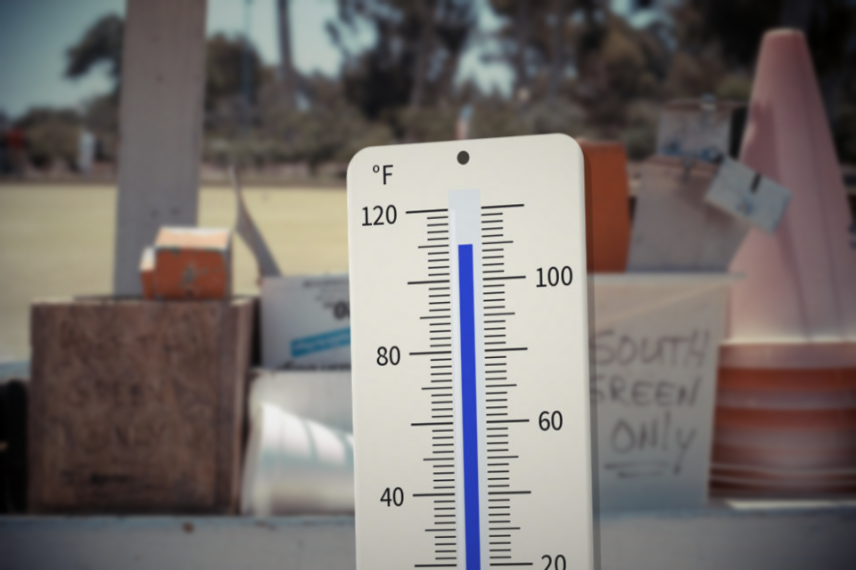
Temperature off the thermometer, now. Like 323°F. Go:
110°F
